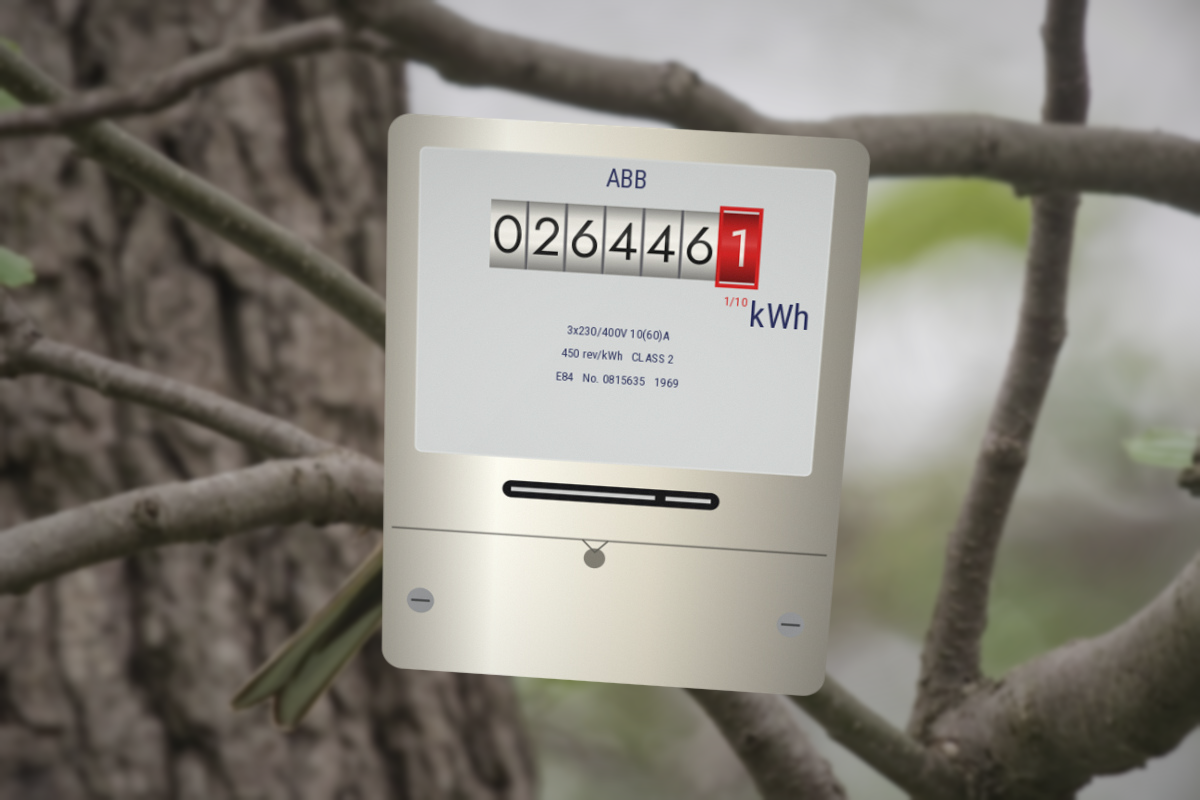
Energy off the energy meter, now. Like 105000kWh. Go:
26446.1kWh
